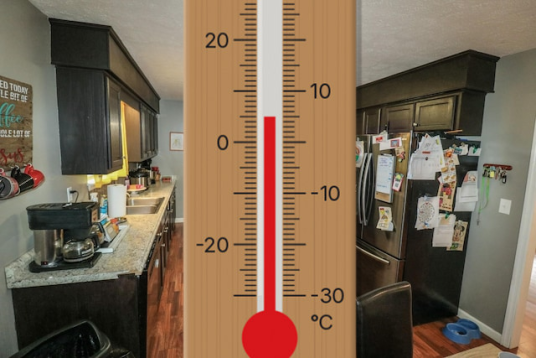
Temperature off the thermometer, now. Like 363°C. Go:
5°C
